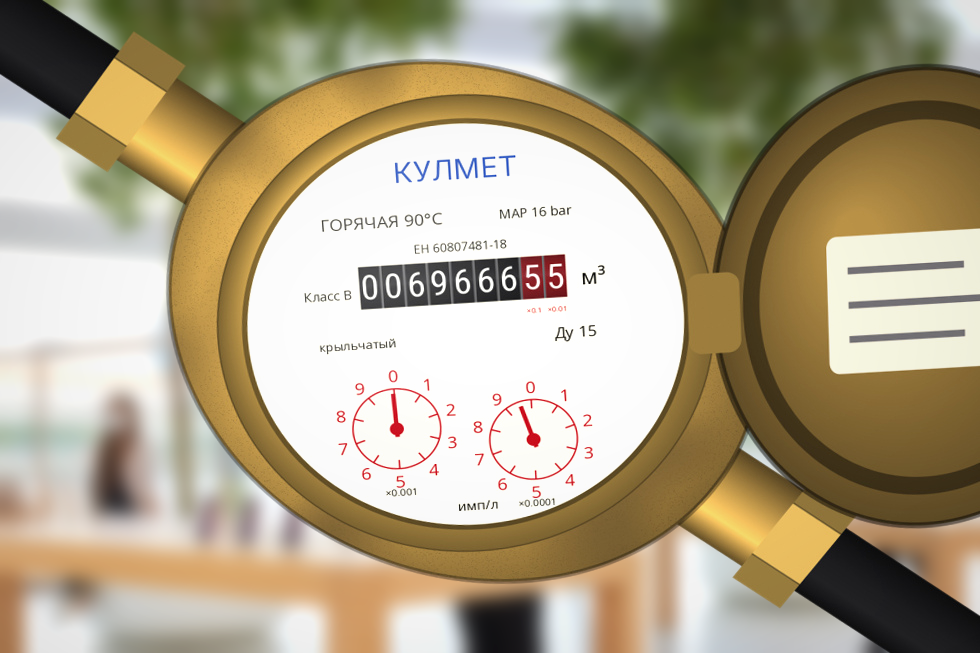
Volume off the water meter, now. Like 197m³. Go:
69666.5499m³
